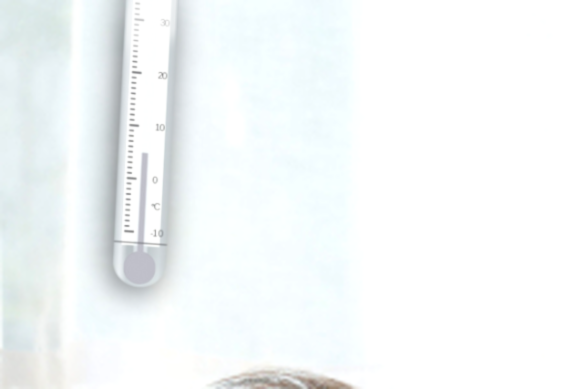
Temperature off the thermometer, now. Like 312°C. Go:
5°C
